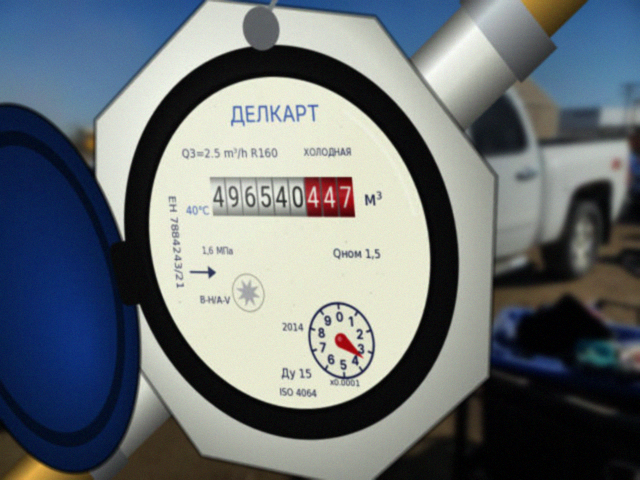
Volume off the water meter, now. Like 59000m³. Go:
496540.4473m³
